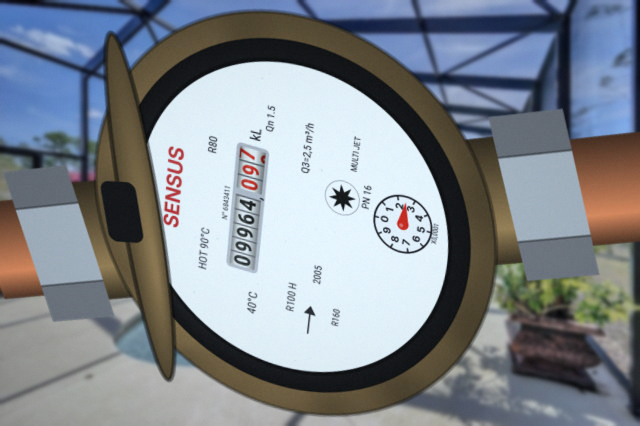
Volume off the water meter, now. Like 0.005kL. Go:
9964.0972kL
